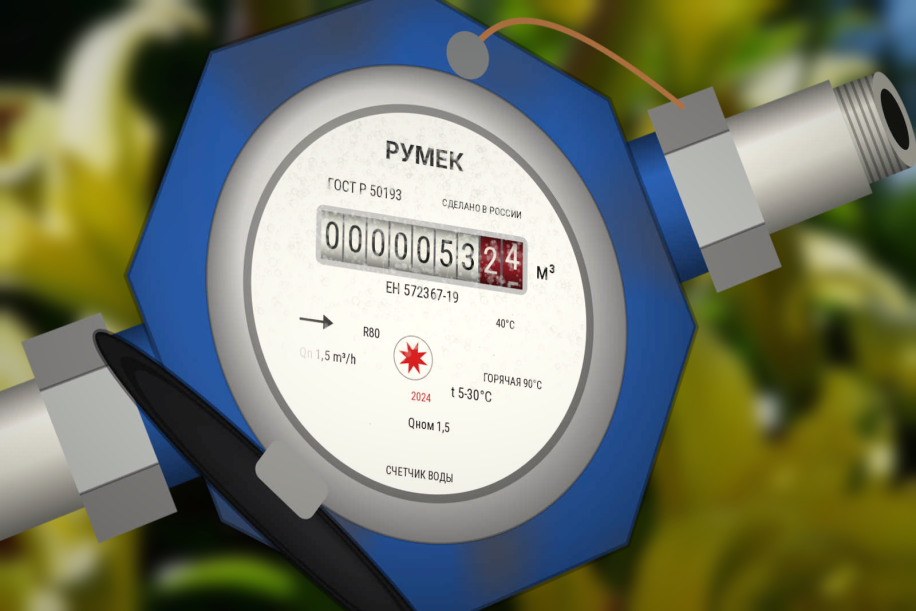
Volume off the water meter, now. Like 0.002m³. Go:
53.24m³
